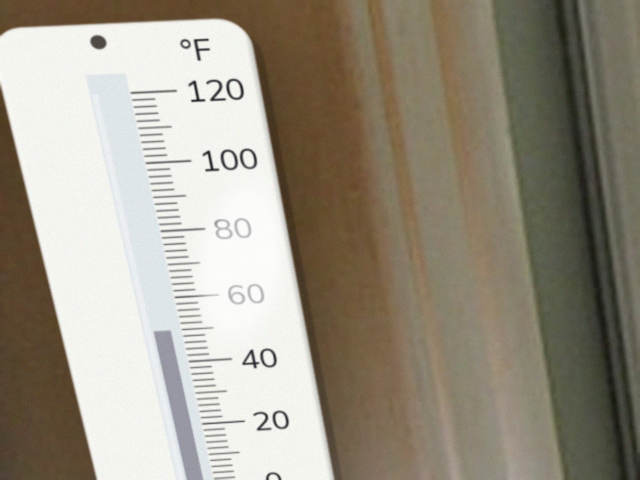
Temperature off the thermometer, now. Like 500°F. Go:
50°F
